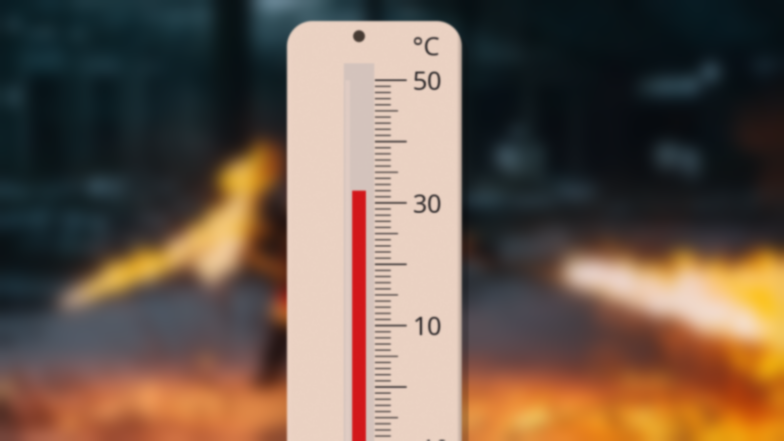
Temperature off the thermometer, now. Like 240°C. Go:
32°C
